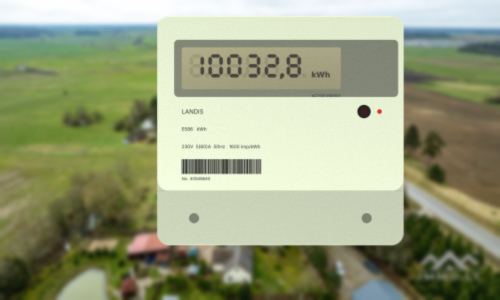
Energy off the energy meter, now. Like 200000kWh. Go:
10032.8kWh
